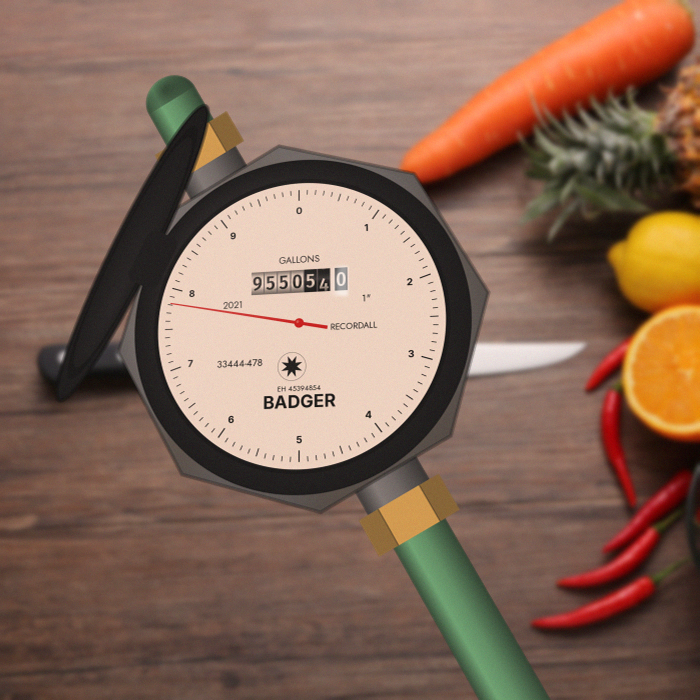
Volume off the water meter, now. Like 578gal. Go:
9550537.8gal
